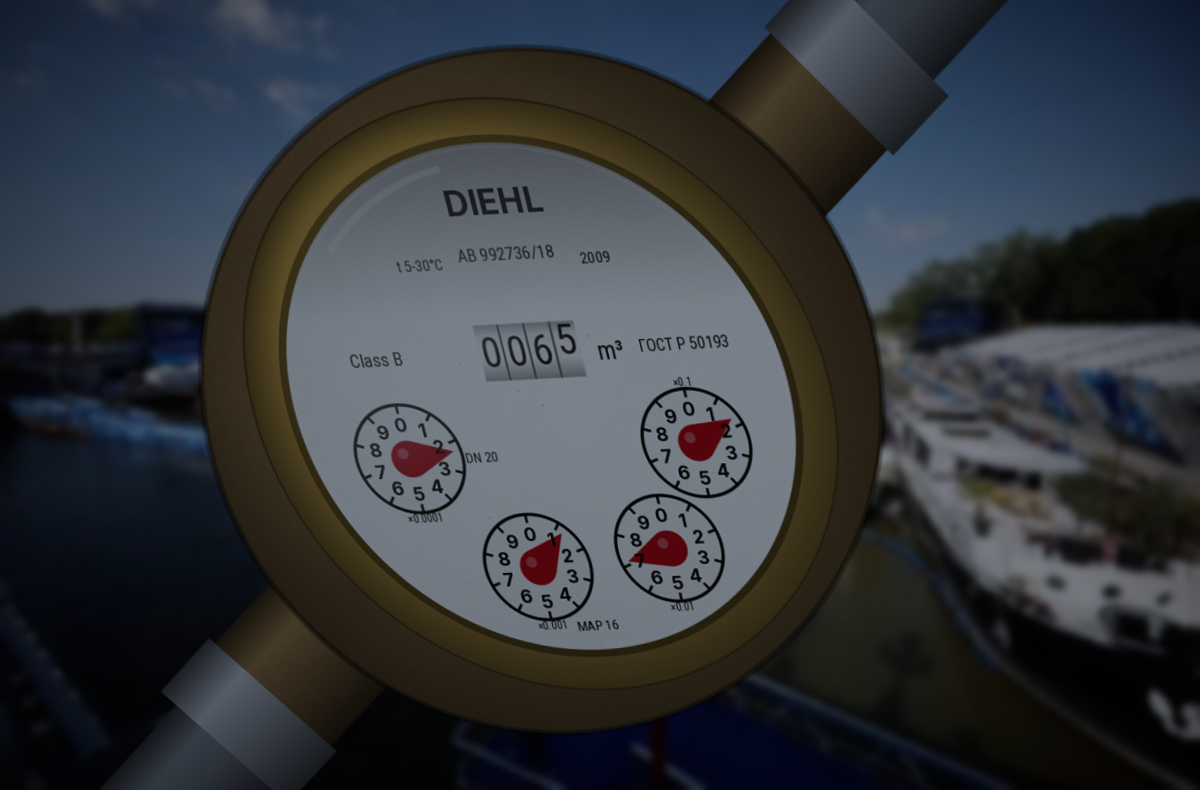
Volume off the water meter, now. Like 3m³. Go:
65.1712m³
